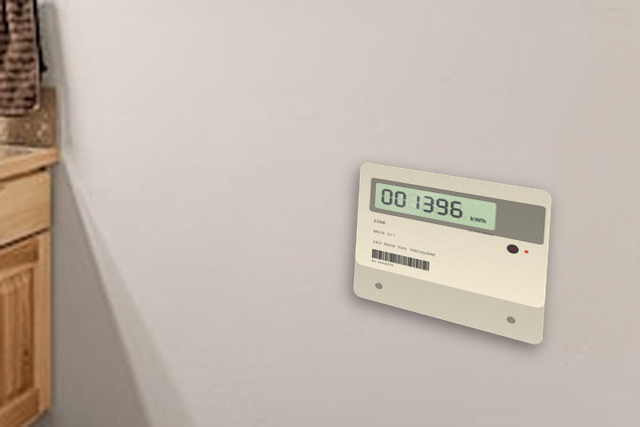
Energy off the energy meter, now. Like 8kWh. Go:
1396kWh
